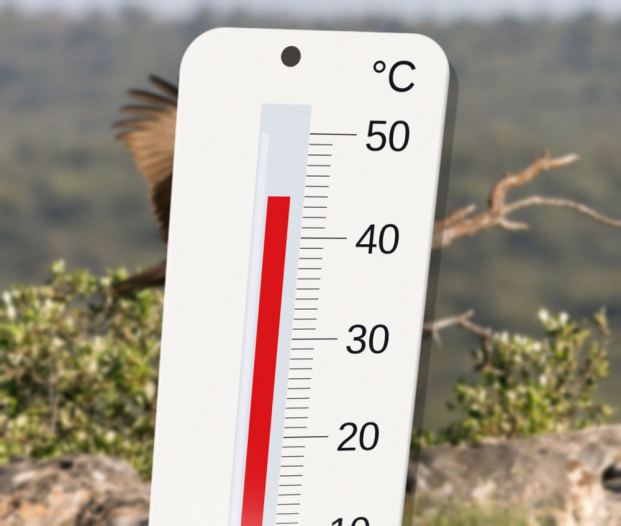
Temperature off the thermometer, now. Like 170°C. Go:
44°C
